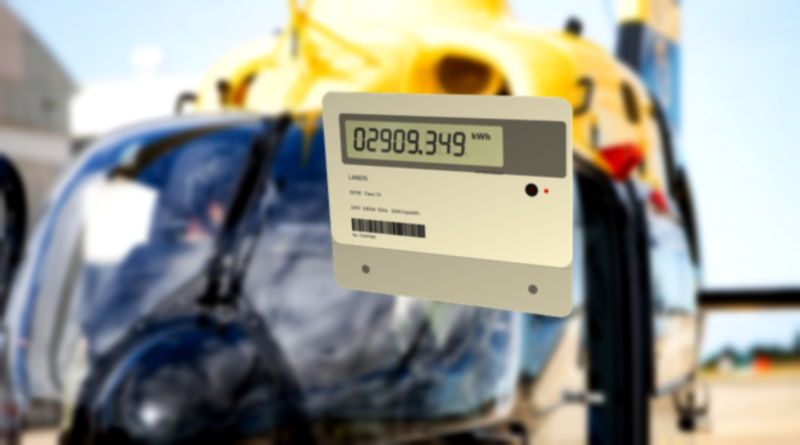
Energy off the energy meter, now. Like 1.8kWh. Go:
2909.349kWh
